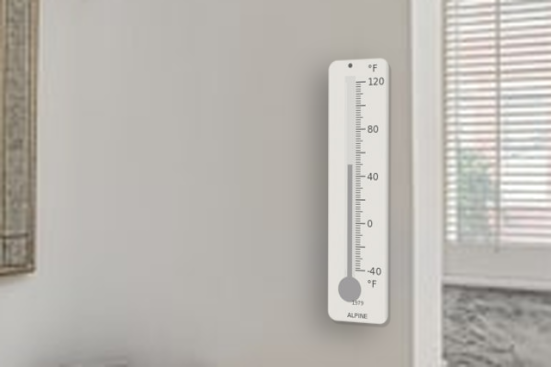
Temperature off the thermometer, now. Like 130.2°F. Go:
50°F
